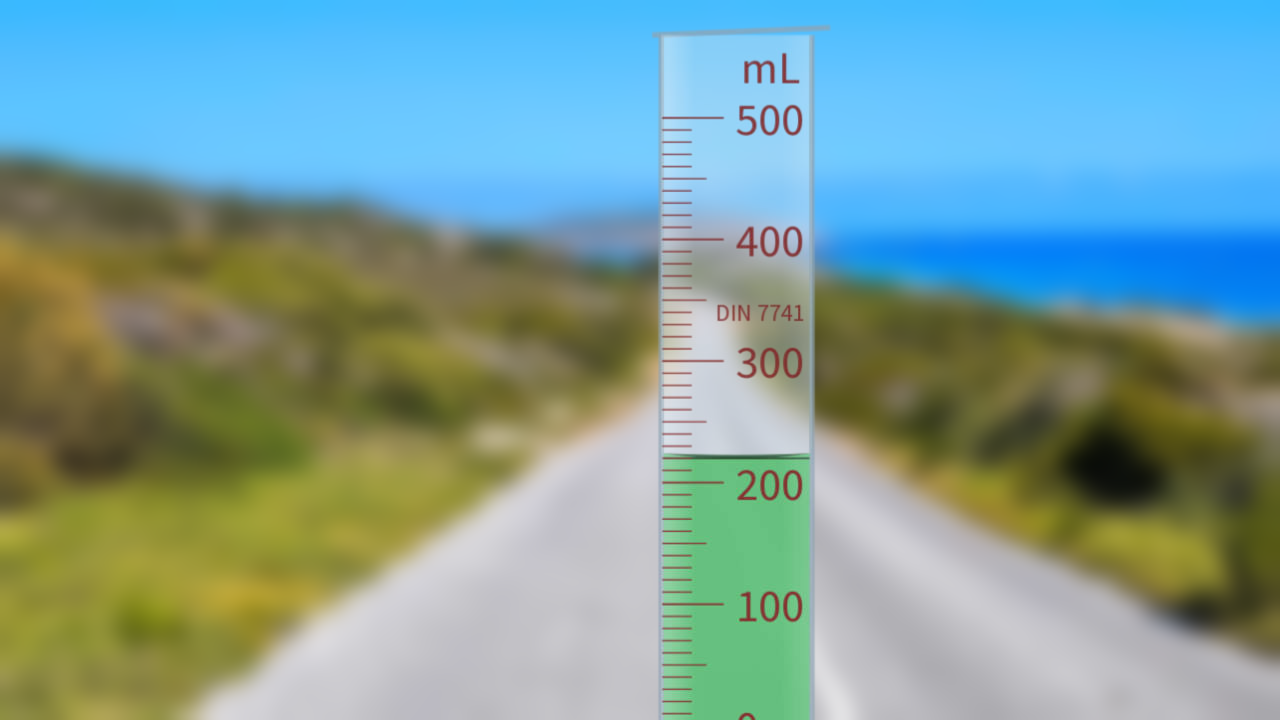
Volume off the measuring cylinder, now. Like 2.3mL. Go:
220mL
